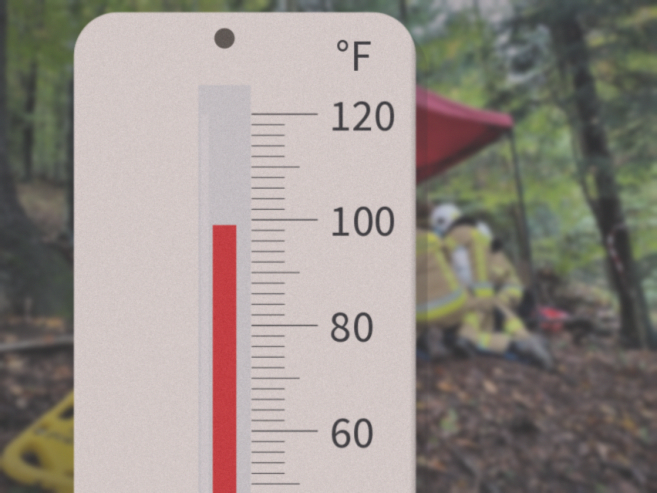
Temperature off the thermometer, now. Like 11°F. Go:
99°F
